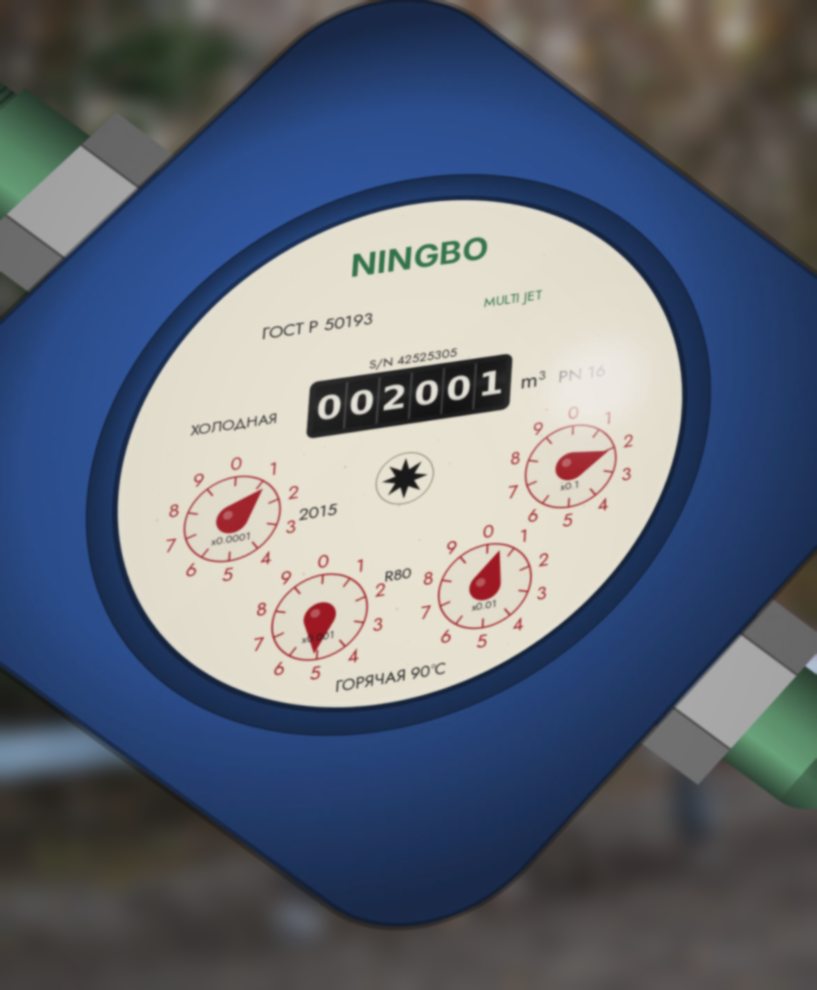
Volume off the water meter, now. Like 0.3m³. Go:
2001.2051m³
